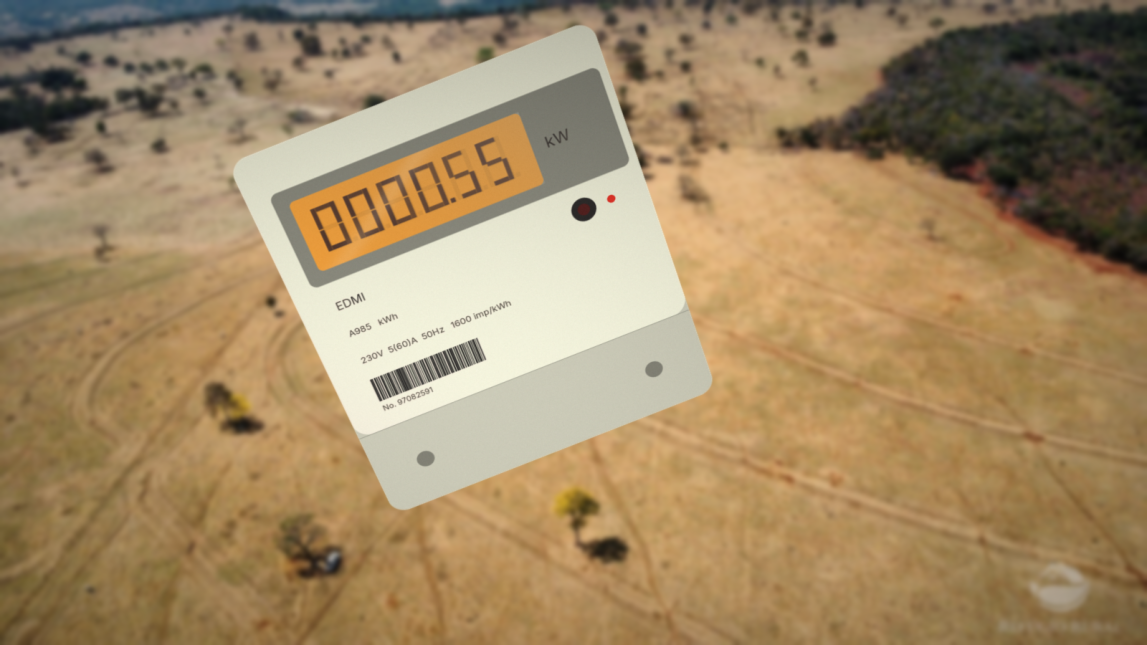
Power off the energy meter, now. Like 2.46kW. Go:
0.55kW
